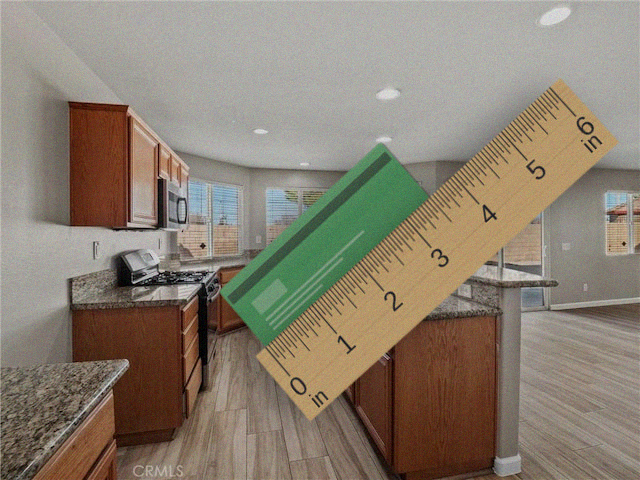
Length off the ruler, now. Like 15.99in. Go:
3.5in
